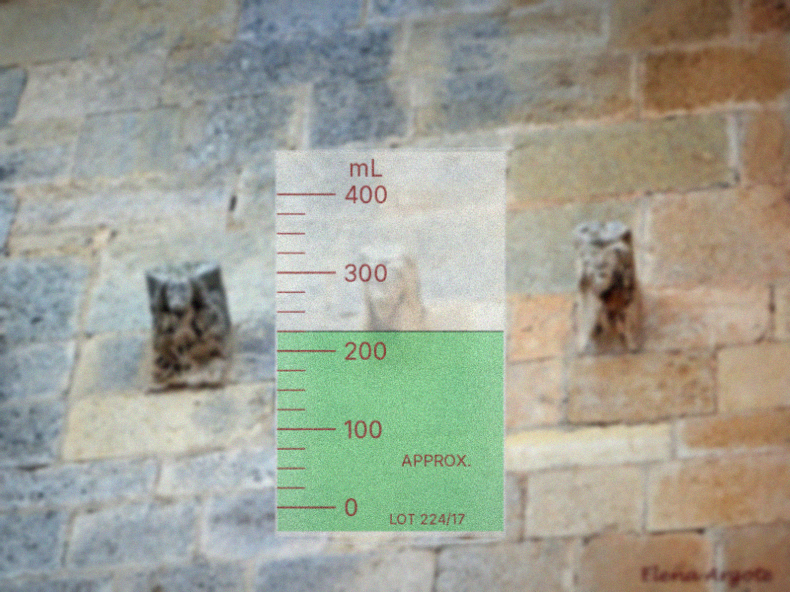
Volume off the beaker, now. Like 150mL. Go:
225mL
